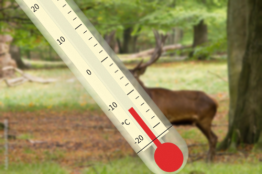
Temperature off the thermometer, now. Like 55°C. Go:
-13°C
